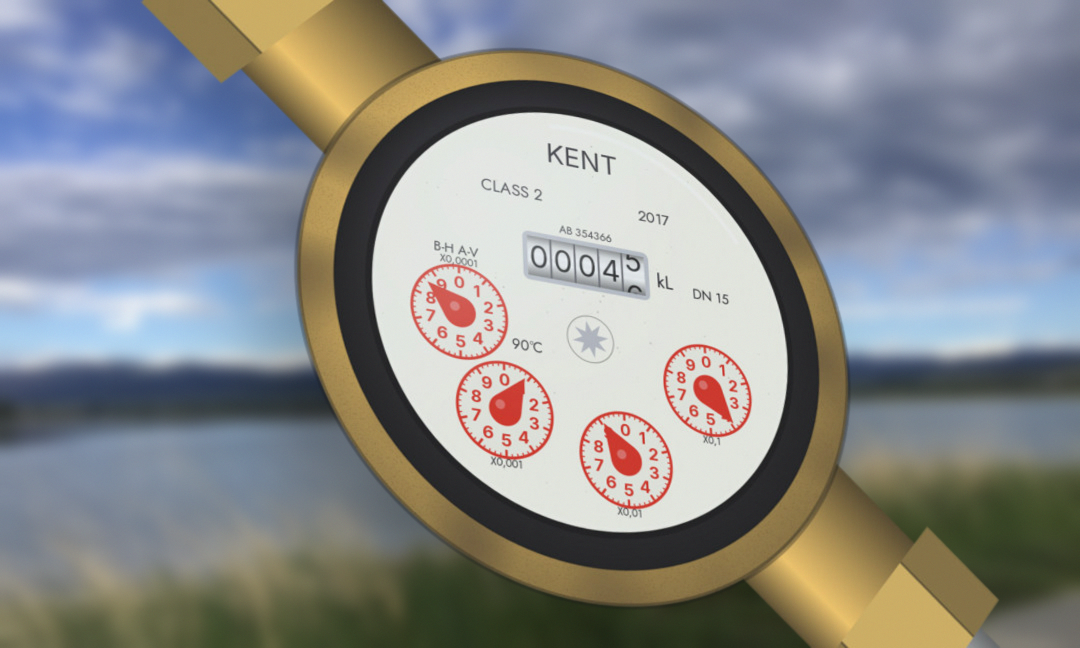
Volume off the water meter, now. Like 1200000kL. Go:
45.3908kL
